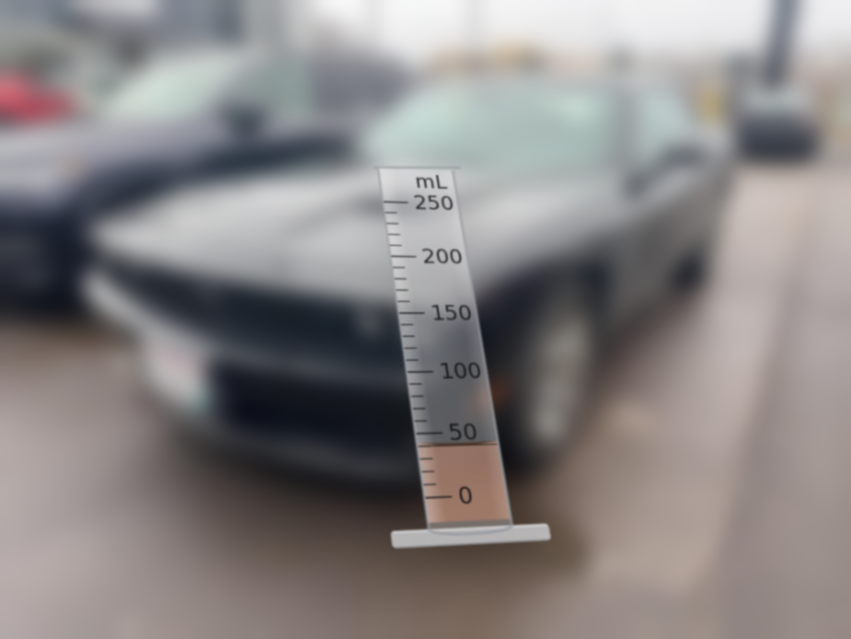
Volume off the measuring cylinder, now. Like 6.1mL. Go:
40mL
